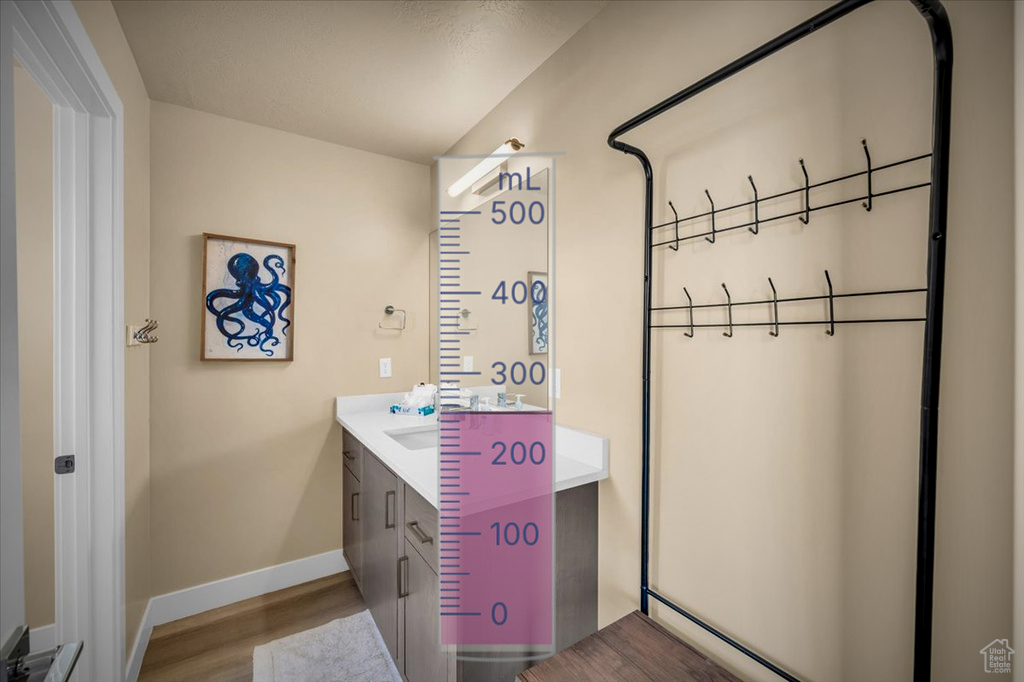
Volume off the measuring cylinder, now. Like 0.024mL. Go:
250mL
